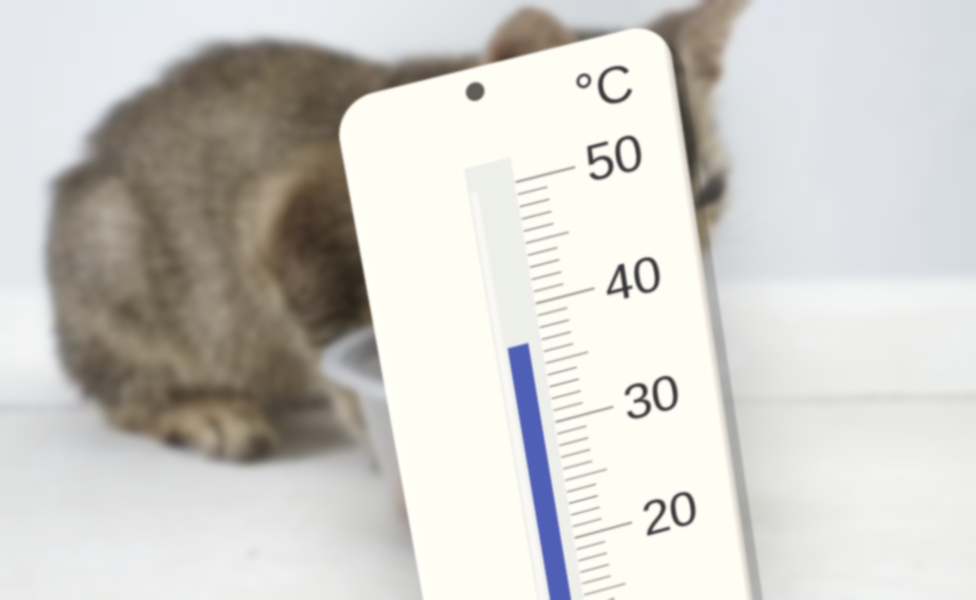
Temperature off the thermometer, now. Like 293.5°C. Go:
37°C
